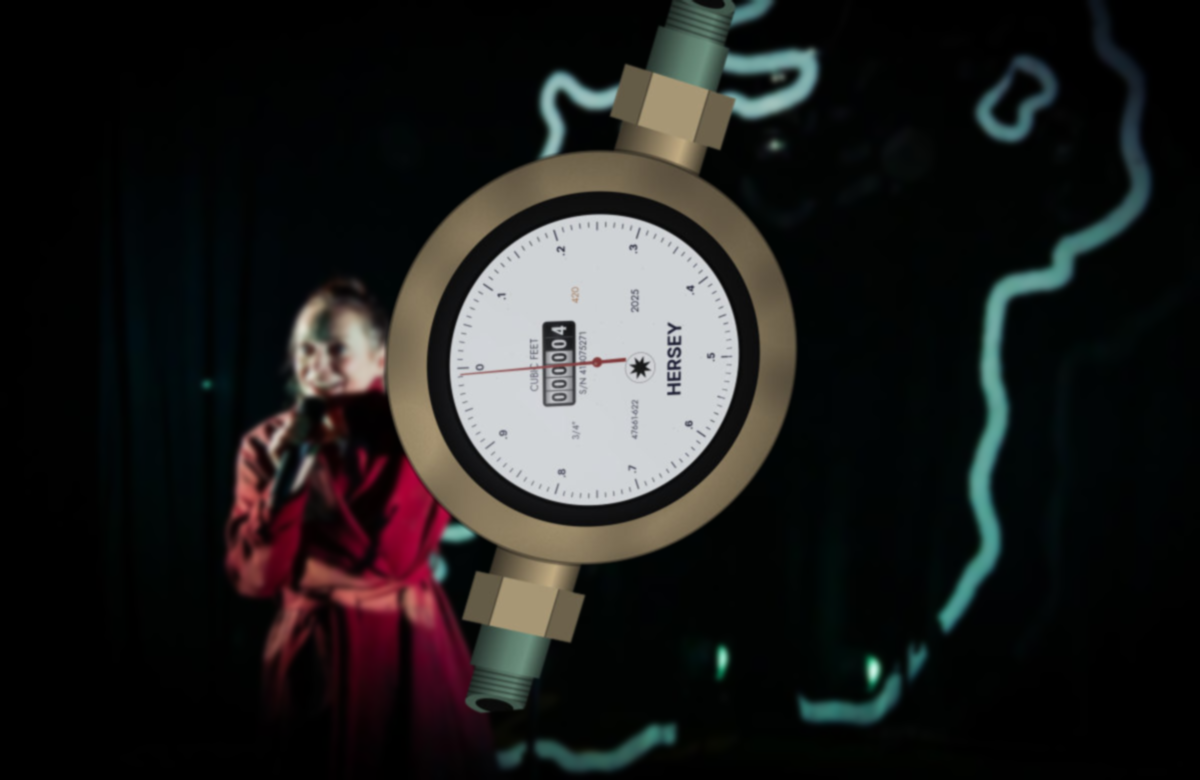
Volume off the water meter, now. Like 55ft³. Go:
3.99ft³
